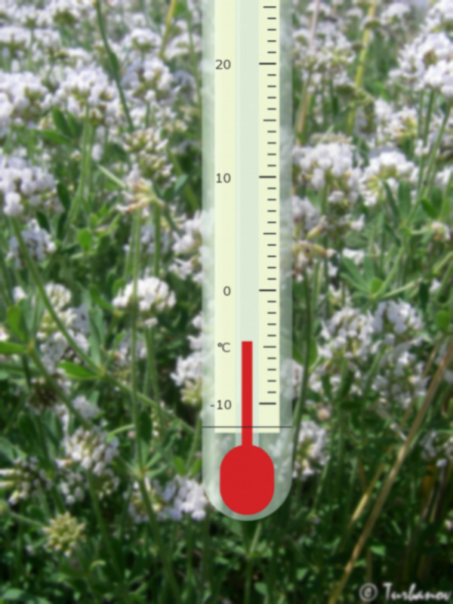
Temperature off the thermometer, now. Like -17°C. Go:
-4.5°C
